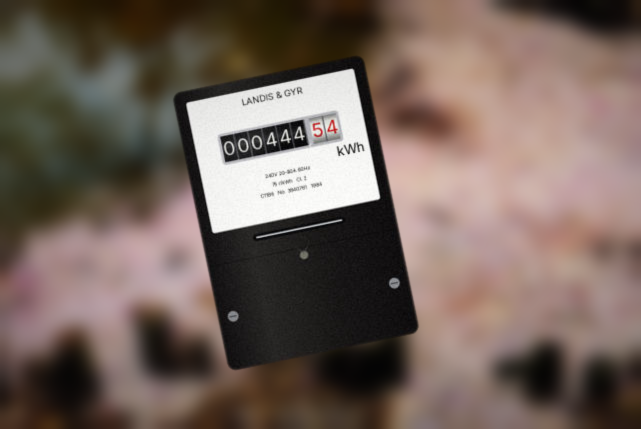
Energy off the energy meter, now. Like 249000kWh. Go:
444.54kWh
